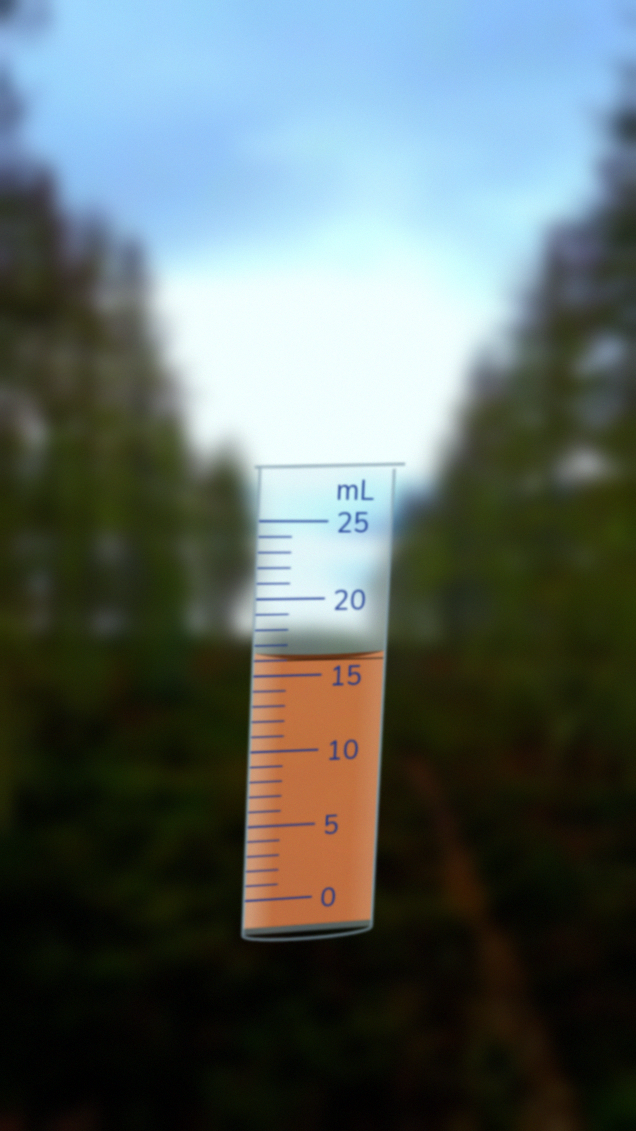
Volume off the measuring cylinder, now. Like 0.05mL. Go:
16mL
